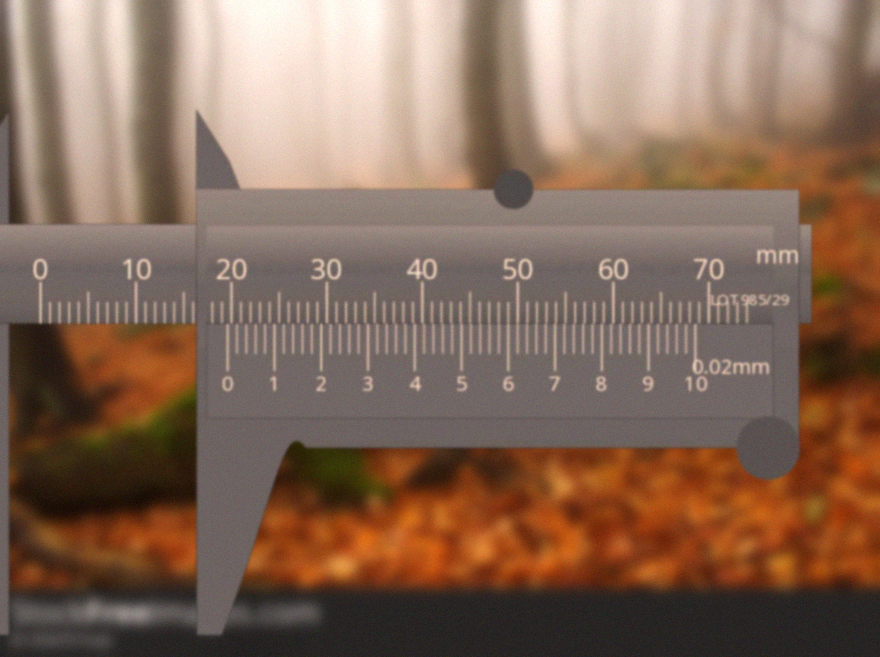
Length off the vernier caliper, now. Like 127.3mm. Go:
19.6mm
